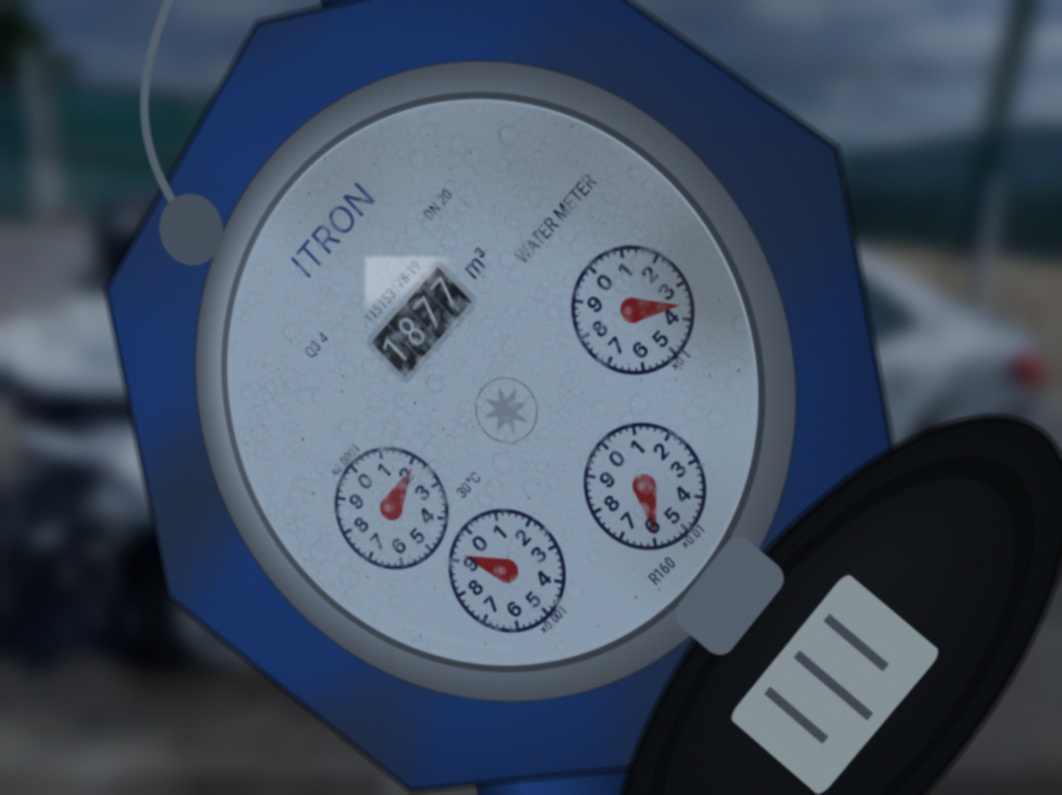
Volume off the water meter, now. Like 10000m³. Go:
1877.3592m³
